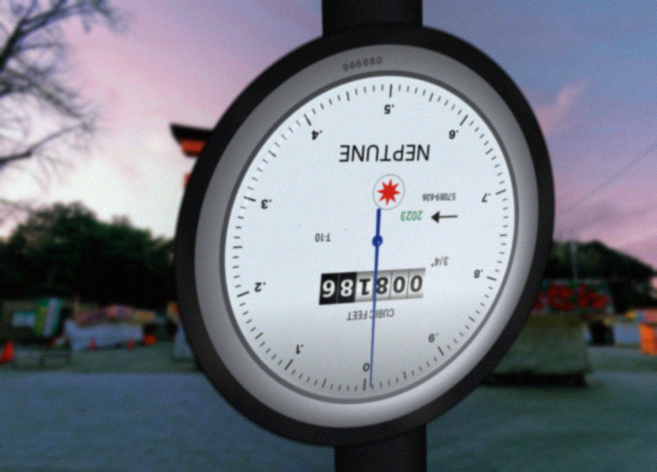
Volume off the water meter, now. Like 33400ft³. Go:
8185.99ft³
